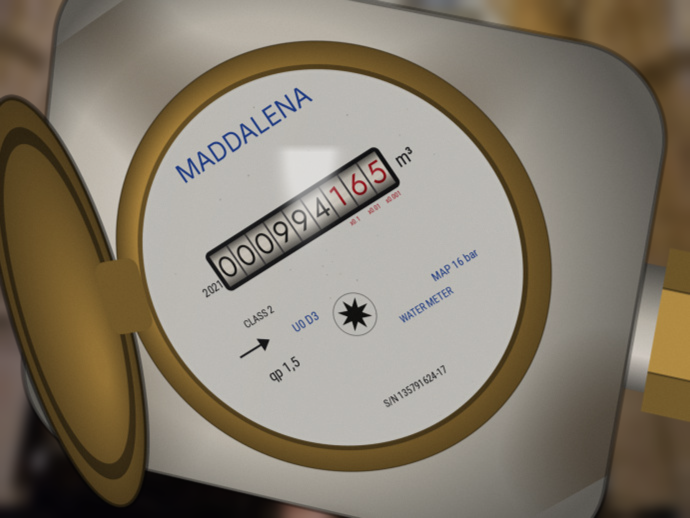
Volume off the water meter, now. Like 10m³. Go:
994.165m³
